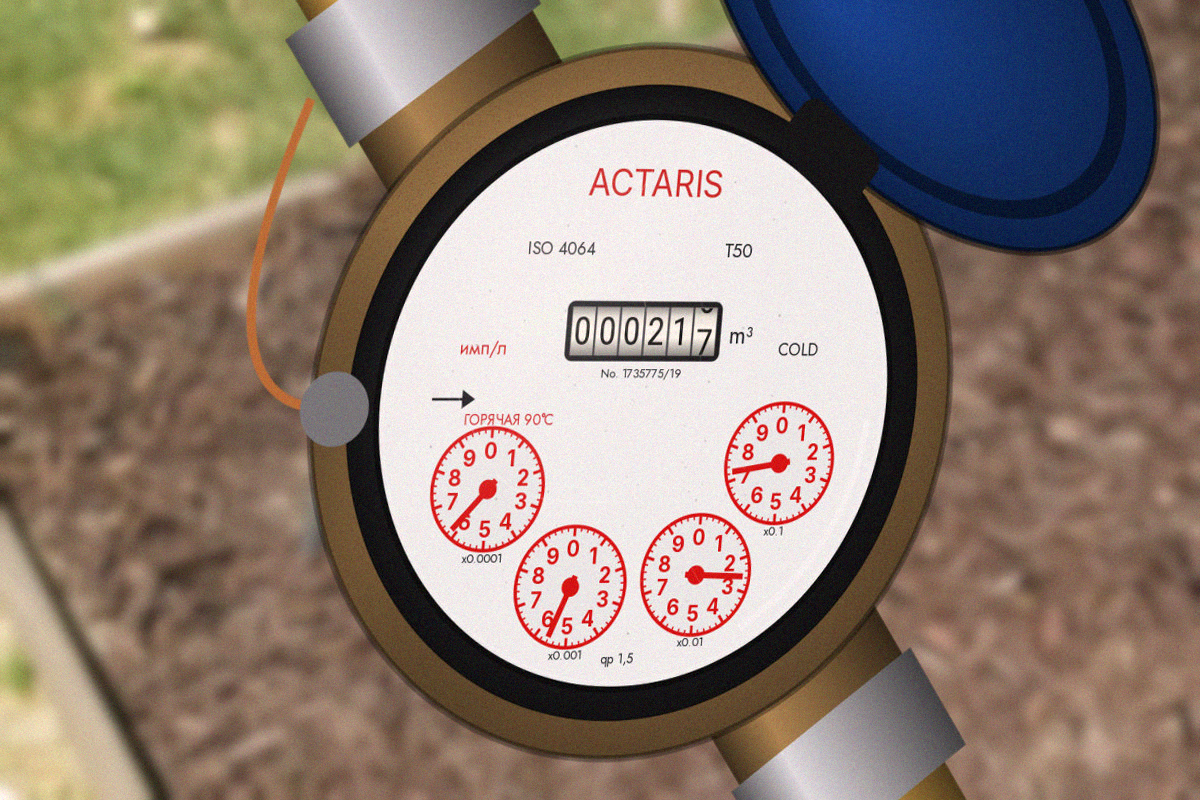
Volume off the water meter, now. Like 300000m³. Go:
216.7256m³
